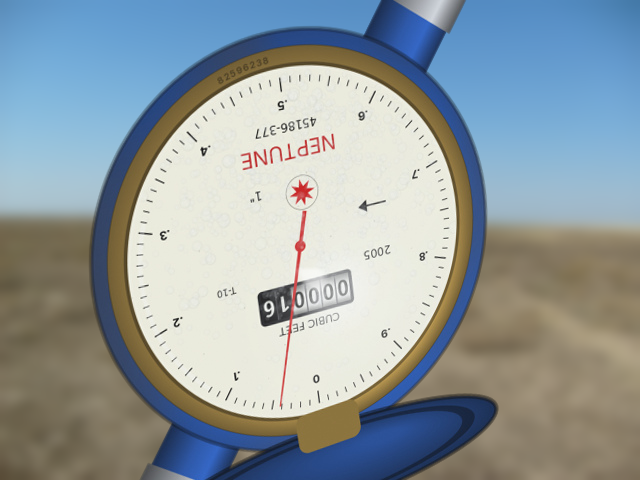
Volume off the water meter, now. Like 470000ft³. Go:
16.04ft³
